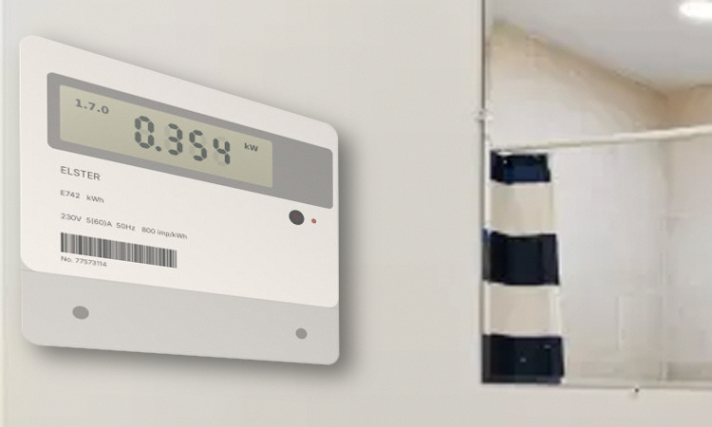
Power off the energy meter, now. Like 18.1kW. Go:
0.354kW
